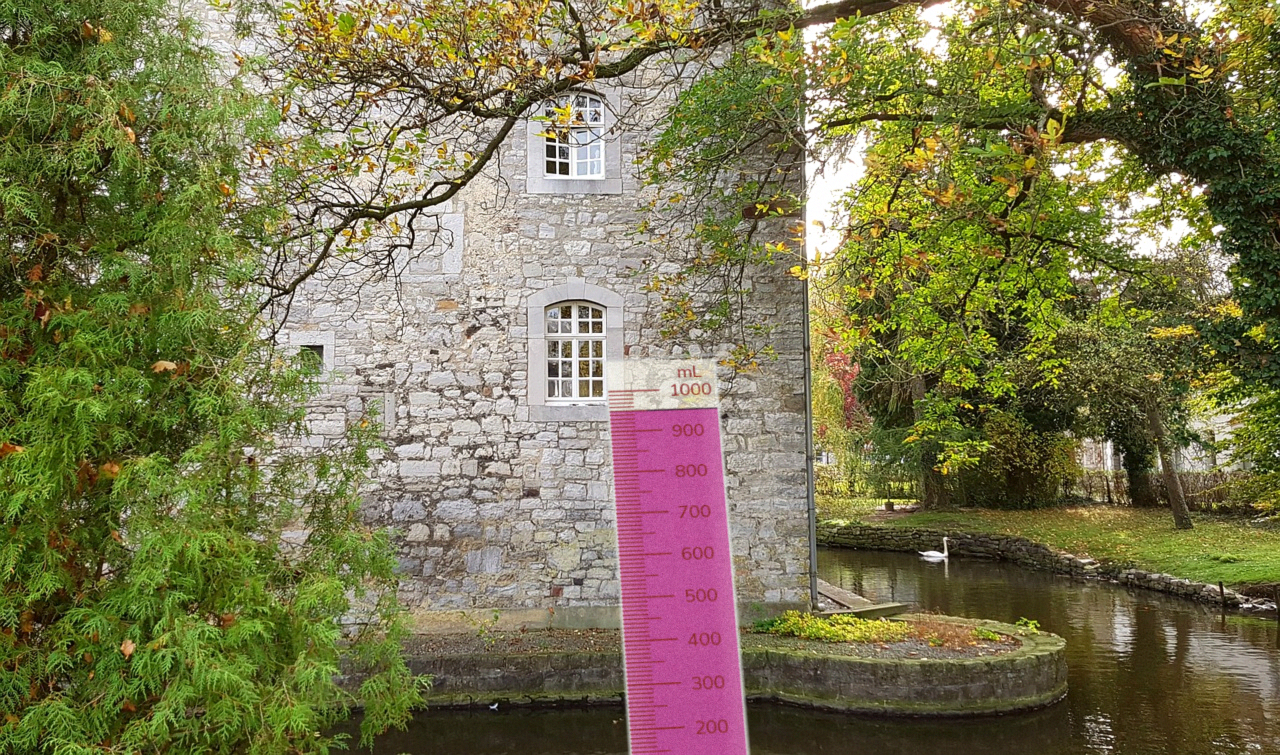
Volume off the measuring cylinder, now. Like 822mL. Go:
950mL
